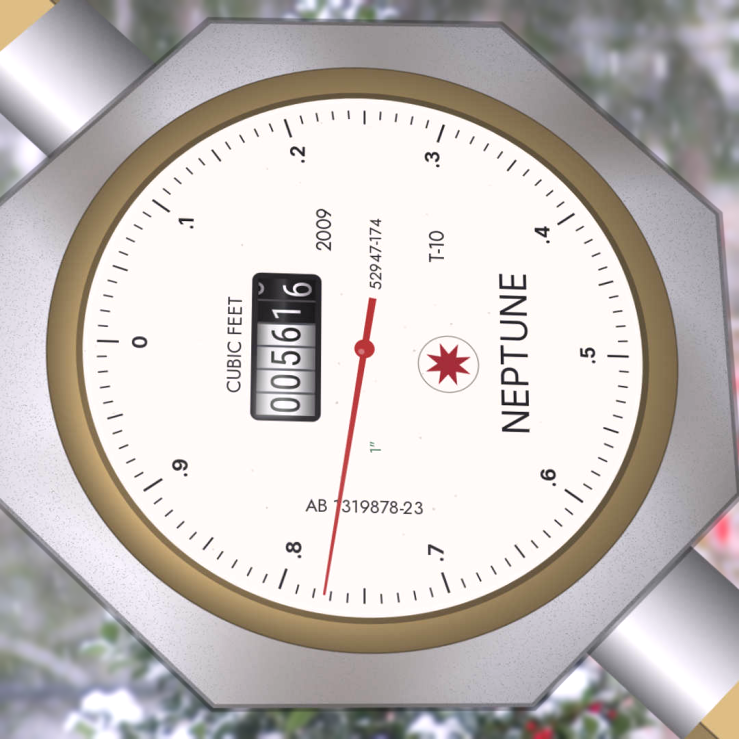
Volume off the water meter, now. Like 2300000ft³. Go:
5615.77ft³
